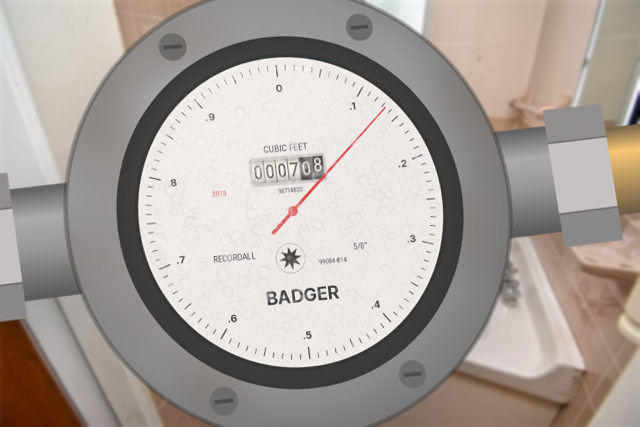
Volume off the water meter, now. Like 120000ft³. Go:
708.13ft³
